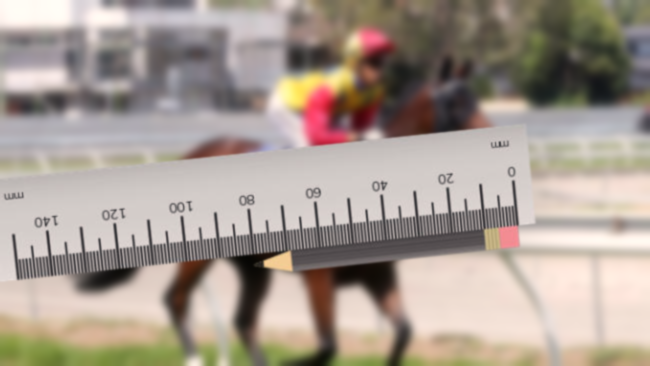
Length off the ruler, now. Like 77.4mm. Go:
80mm
